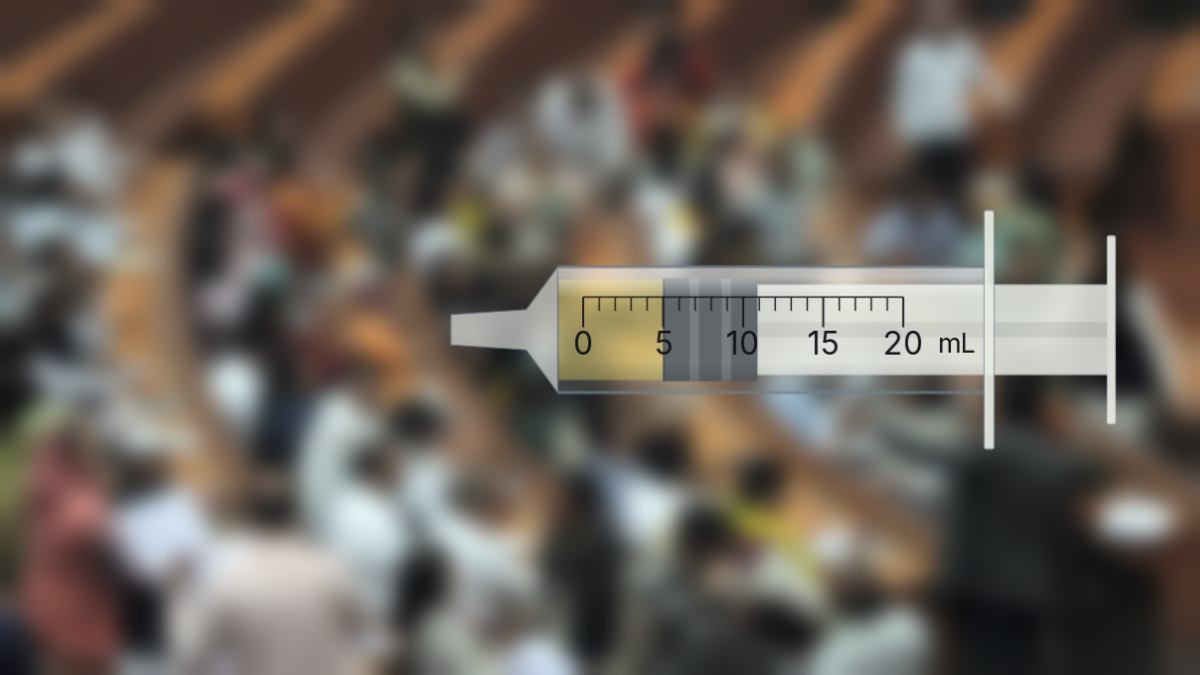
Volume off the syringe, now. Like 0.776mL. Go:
5mL
